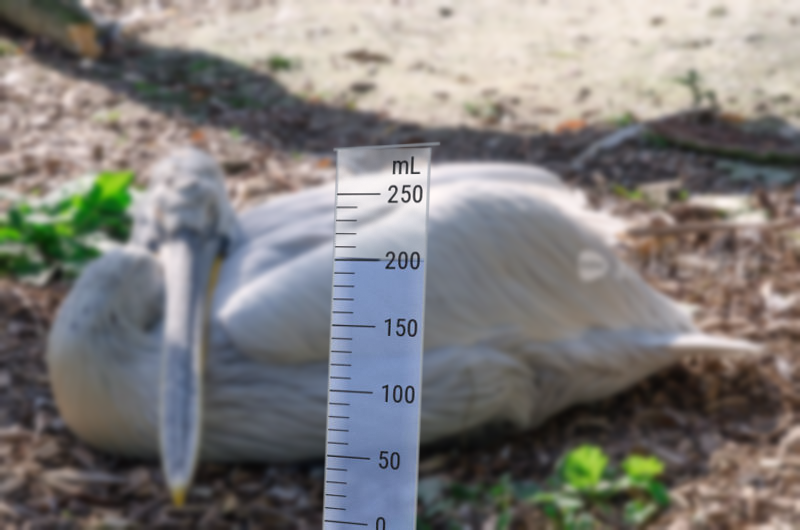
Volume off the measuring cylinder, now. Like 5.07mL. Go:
200mL
